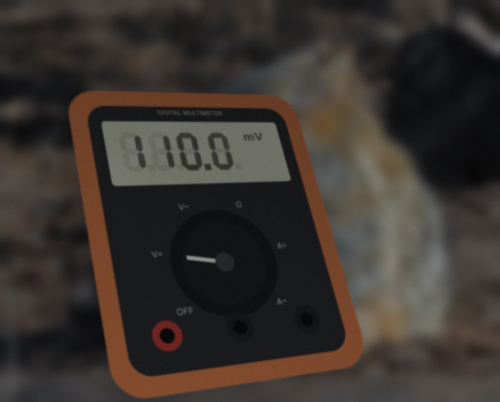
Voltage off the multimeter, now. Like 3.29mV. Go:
110.0mV
